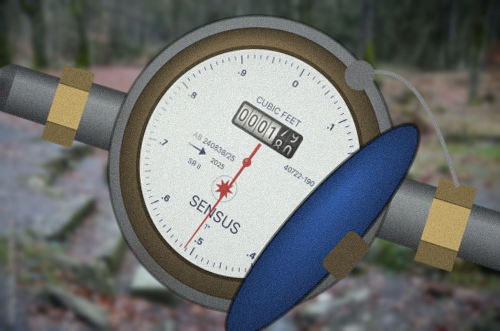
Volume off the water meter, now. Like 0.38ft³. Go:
179.51ft³
